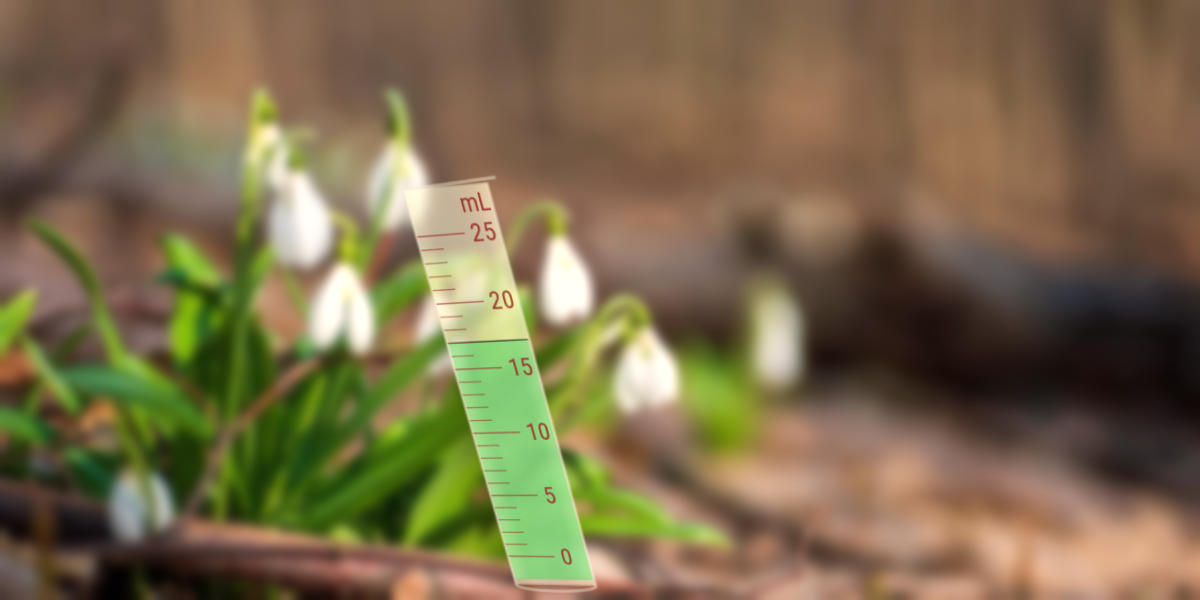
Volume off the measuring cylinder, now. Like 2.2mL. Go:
17mL
